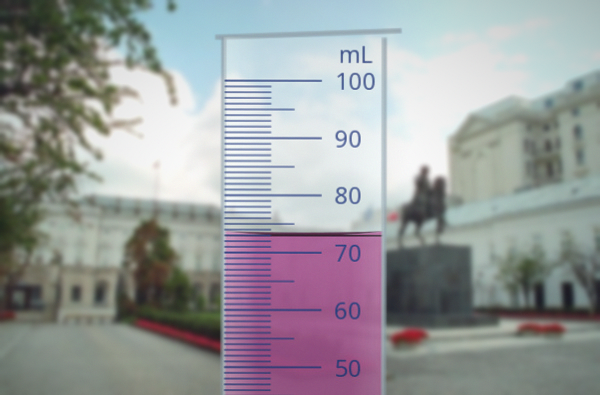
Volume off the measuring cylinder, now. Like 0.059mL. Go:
73mL
